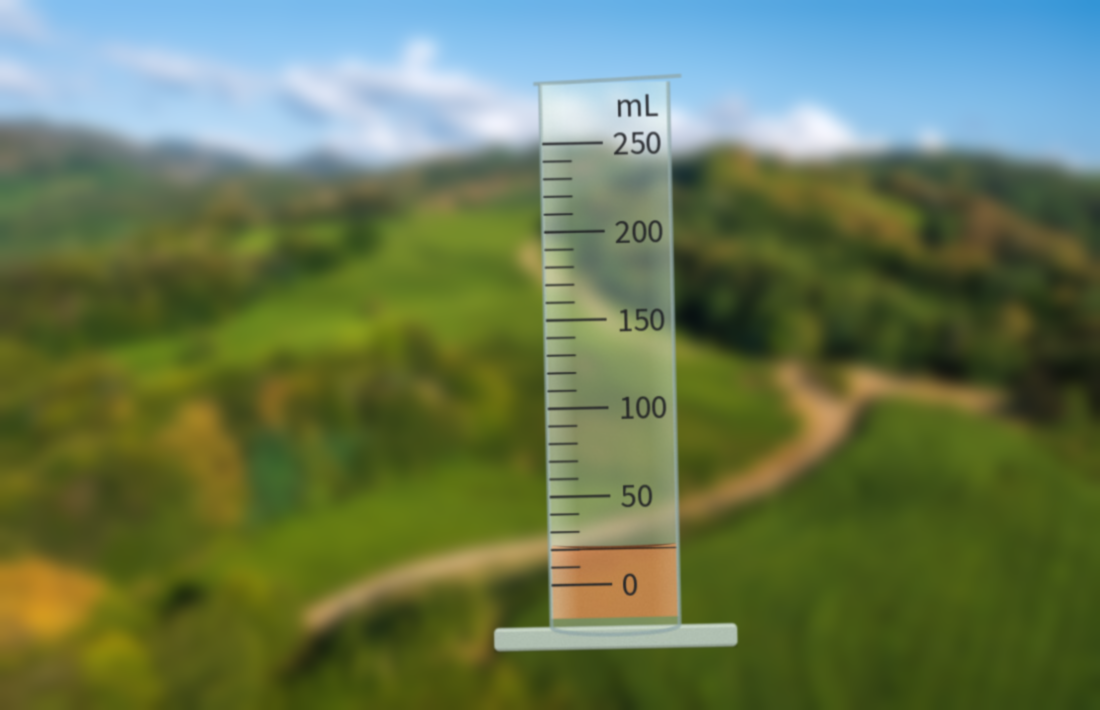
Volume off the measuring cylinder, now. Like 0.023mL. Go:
20mL
